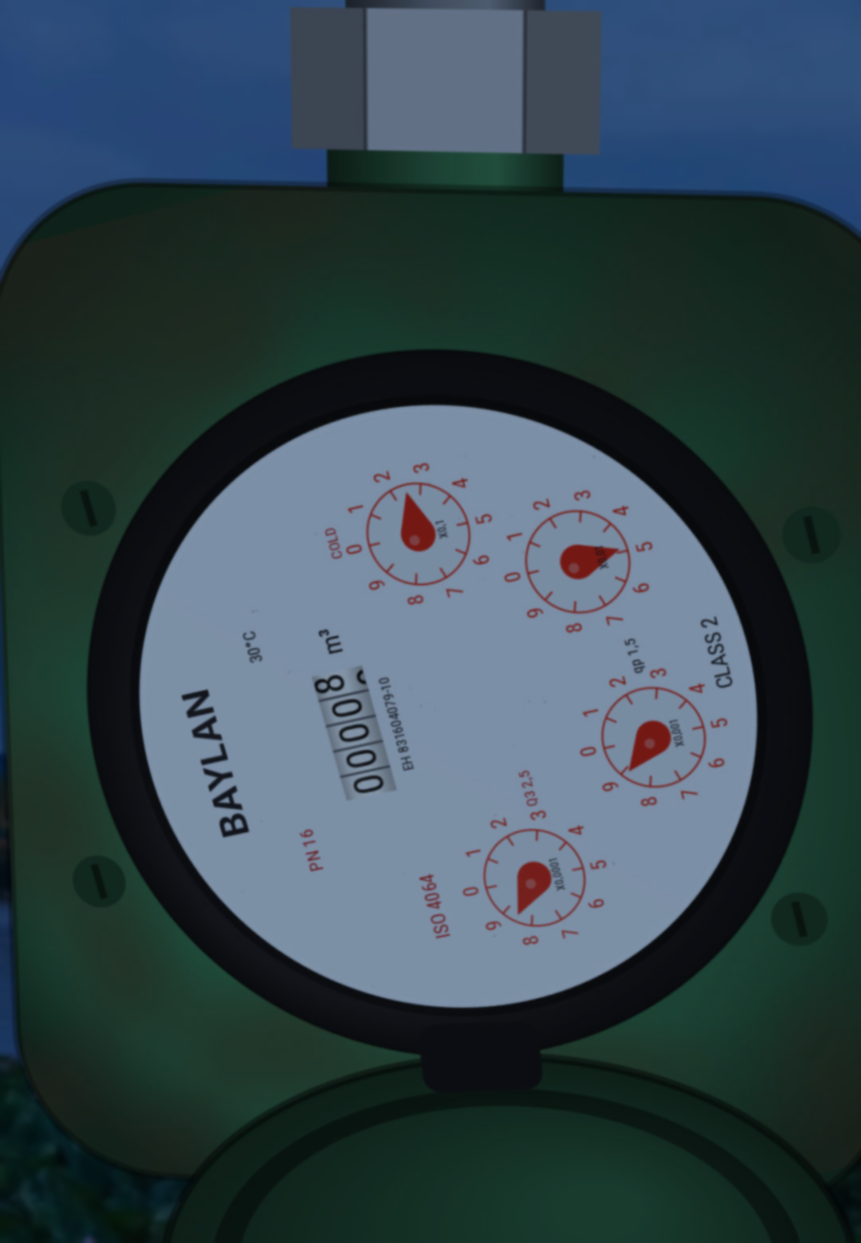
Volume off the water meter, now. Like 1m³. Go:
8.2488m³
